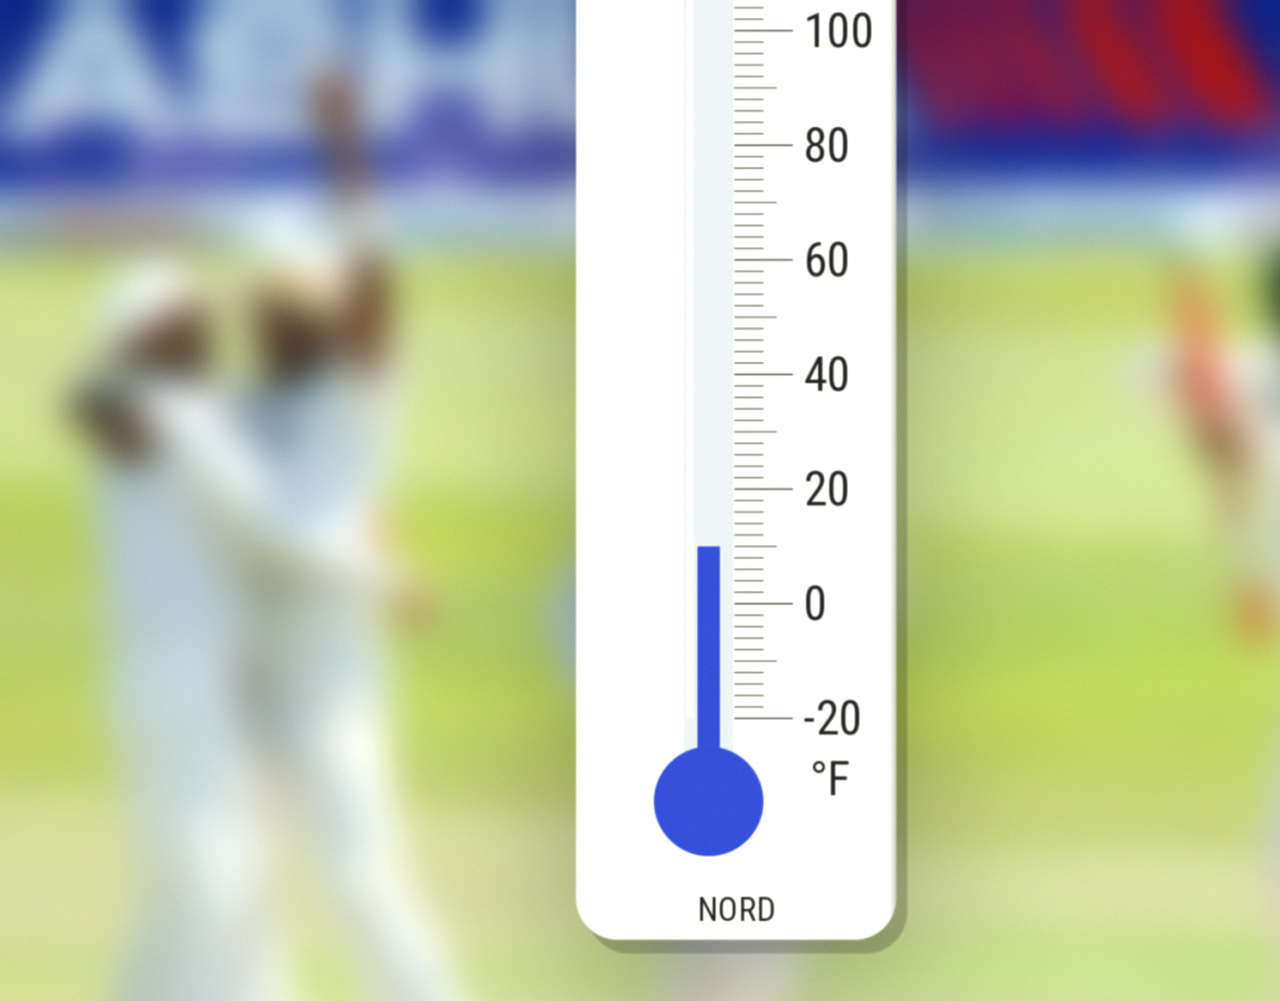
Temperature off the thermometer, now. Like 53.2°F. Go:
10°F
